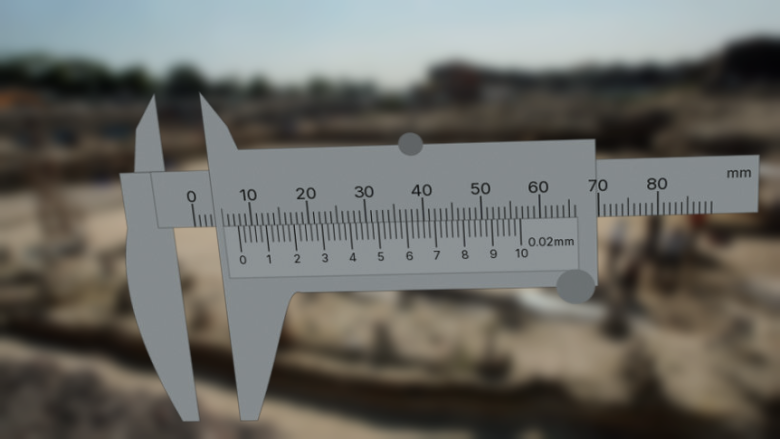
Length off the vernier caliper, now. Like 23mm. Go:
7.6mm
